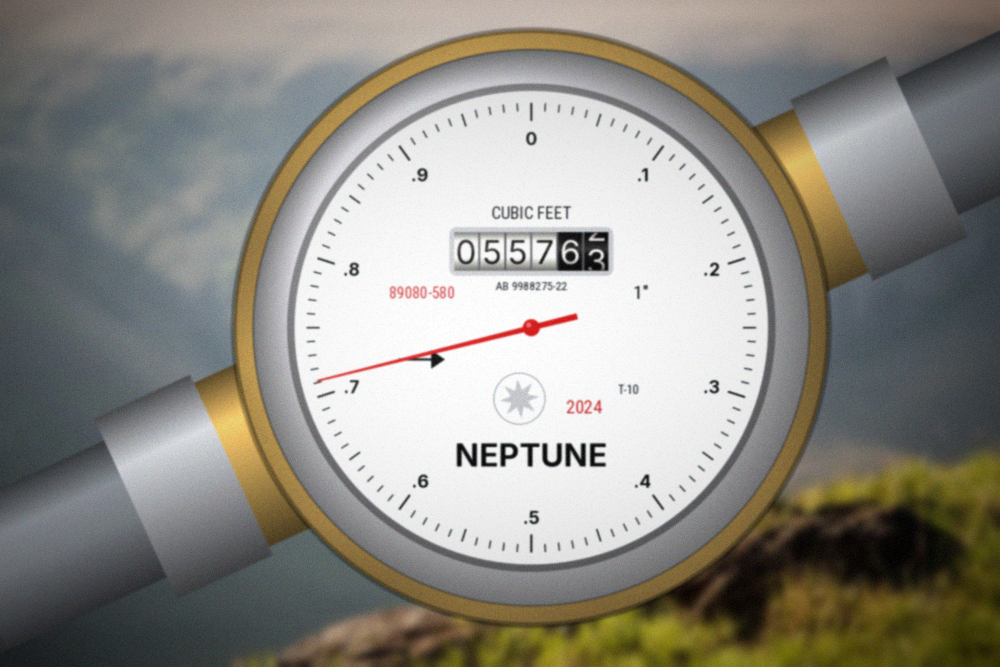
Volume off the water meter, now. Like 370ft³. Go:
55762.71ft³
